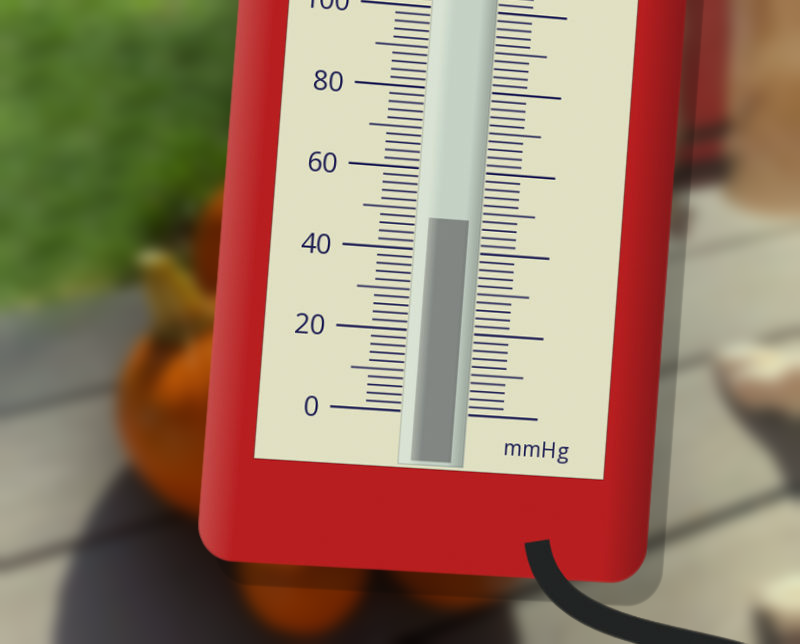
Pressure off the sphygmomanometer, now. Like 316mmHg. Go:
48mmHg
